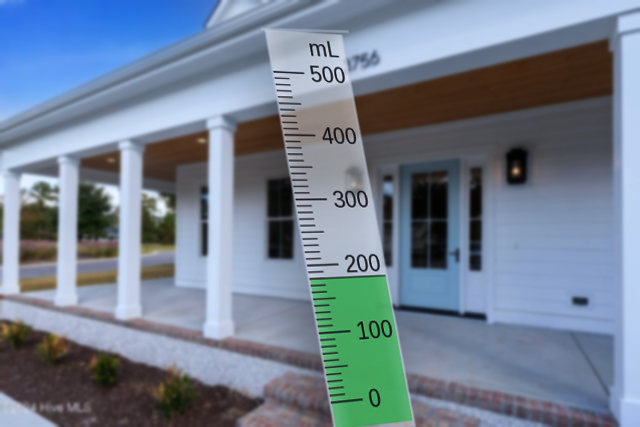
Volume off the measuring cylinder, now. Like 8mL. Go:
180mL
